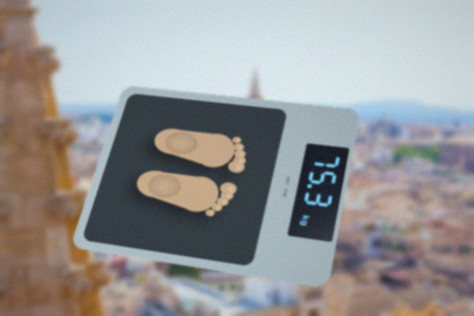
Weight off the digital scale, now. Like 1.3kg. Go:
75.3kg
